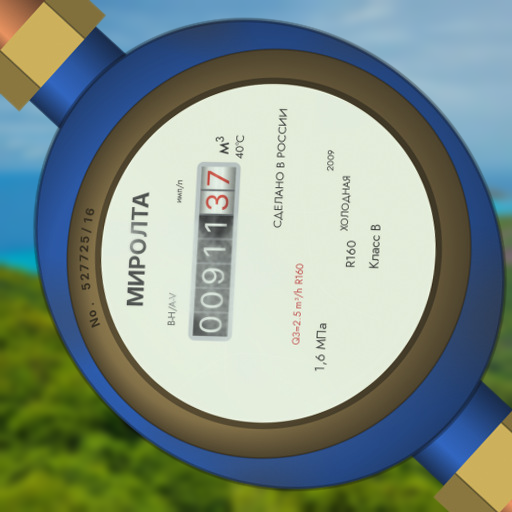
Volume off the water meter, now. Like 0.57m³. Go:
911.37m³
